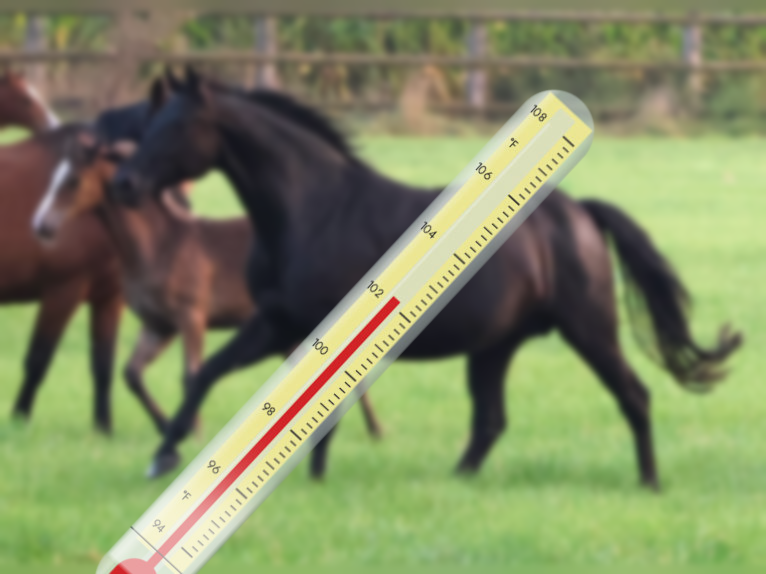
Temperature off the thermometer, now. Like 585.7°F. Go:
102.2°F
